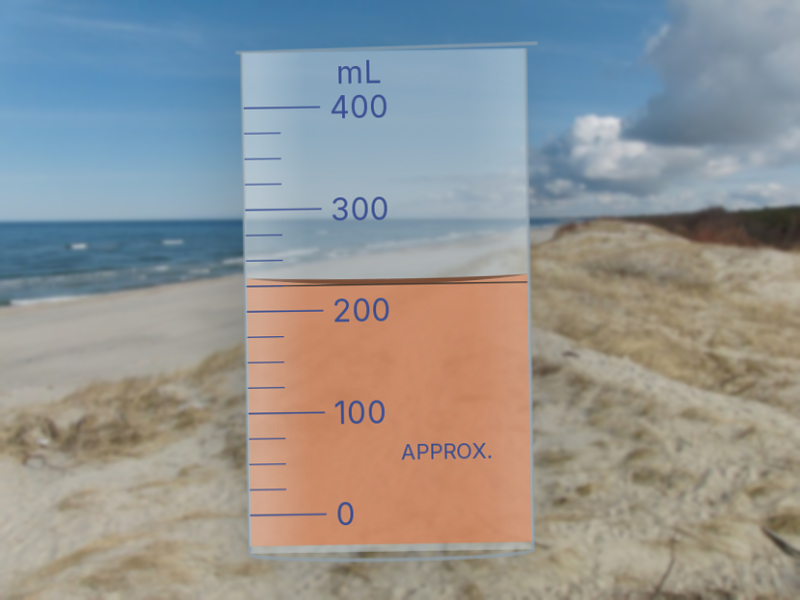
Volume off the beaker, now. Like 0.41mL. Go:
225mL
